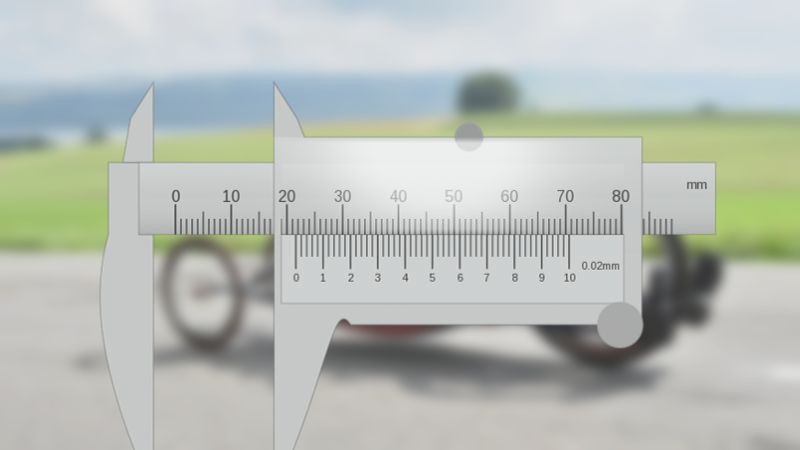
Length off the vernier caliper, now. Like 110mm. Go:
21.6mm
